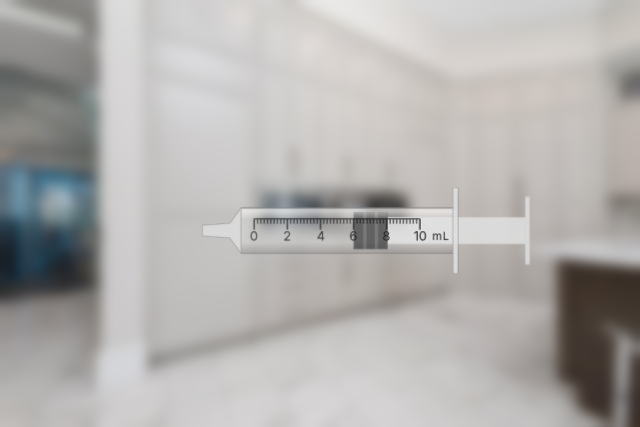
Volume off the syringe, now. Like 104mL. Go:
6mL
